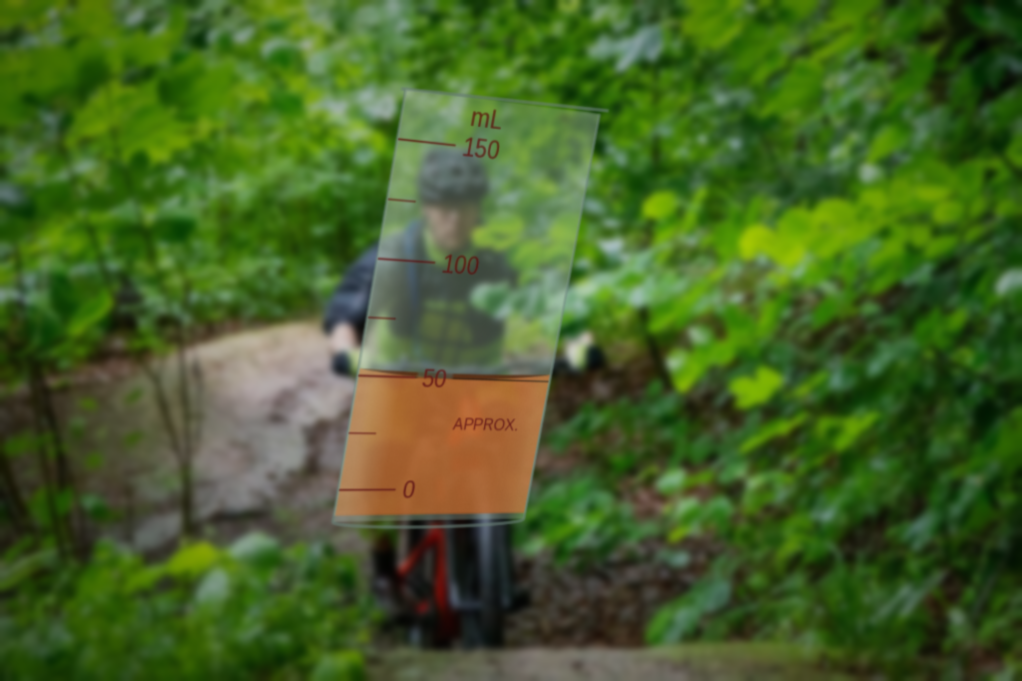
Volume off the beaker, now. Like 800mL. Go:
50mL
